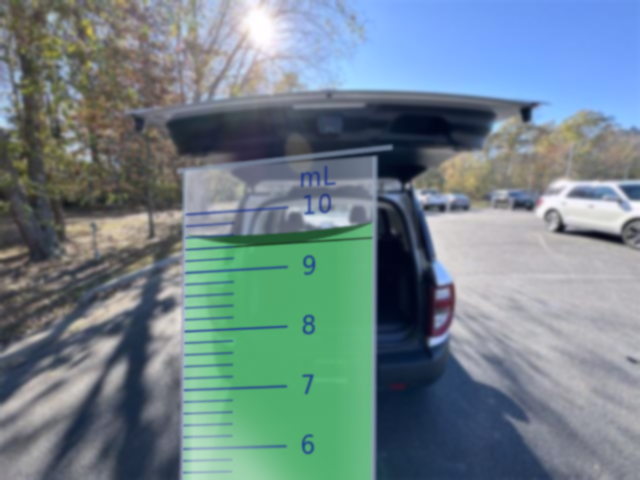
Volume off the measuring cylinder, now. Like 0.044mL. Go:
9.4mL
